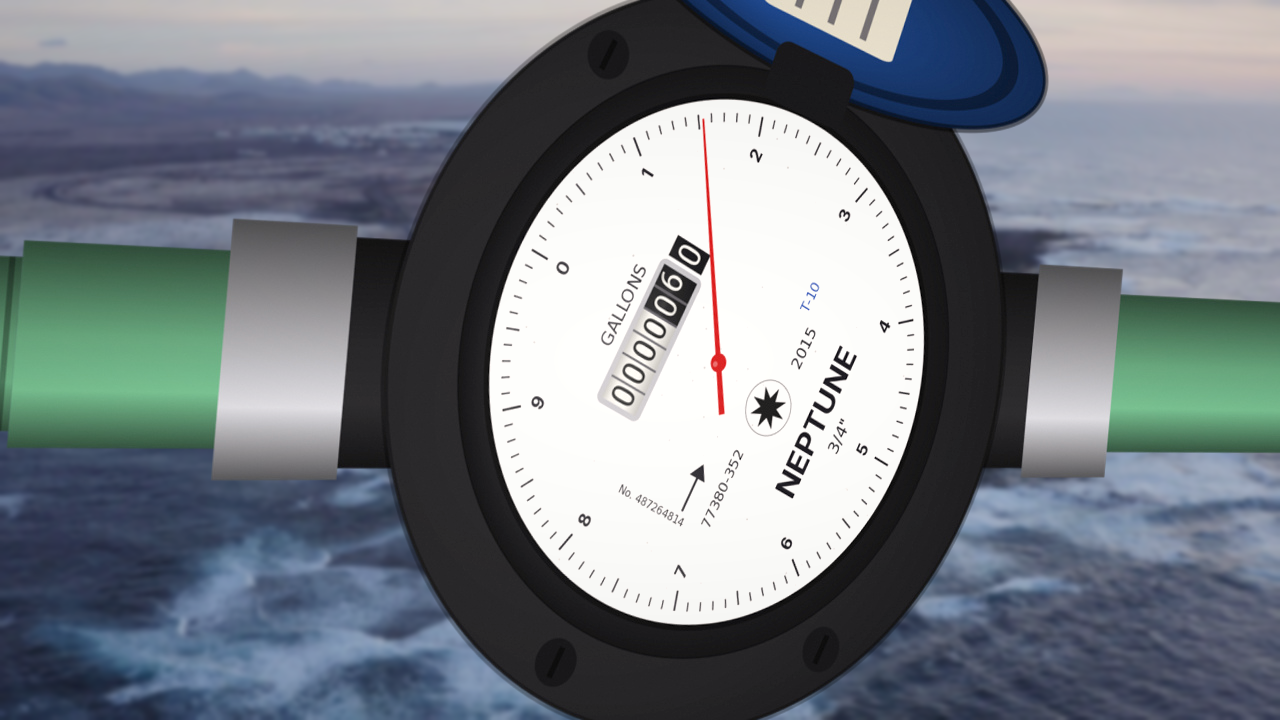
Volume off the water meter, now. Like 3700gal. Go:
61.5gal
